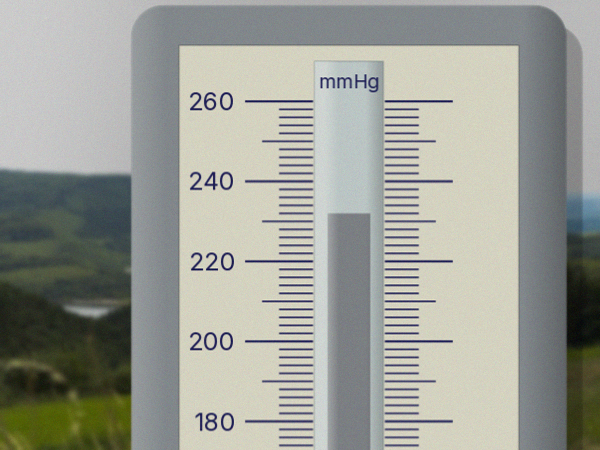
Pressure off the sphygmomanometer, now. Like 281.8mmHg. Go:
232mmHg
